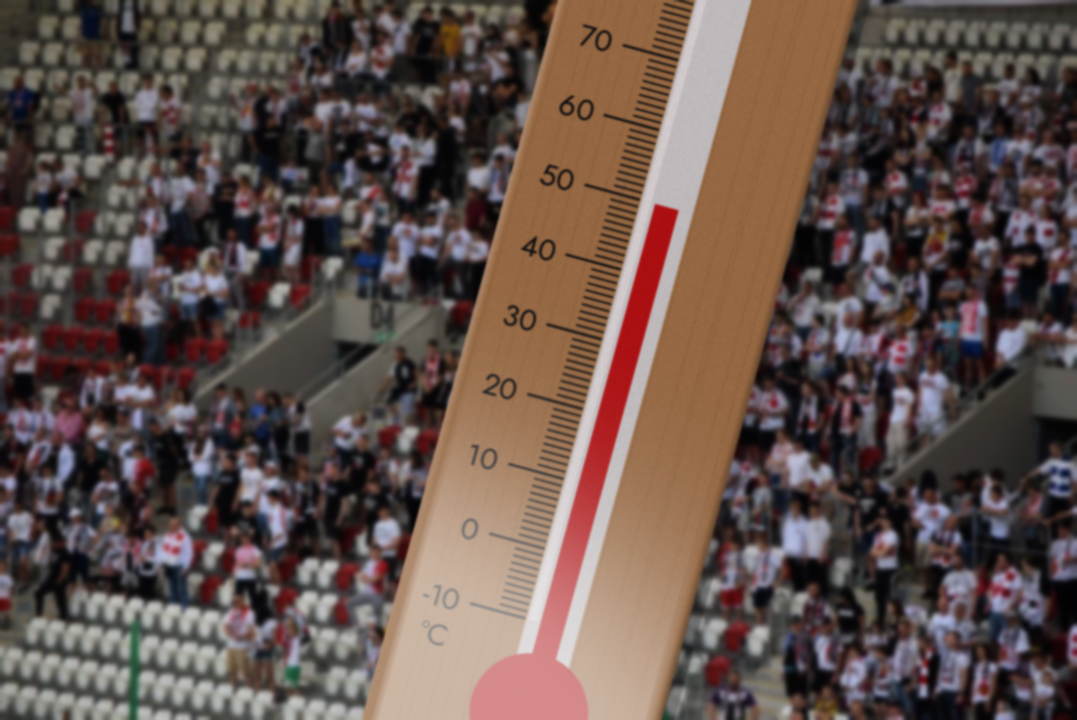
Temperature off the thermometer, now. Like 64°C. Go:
50°C
